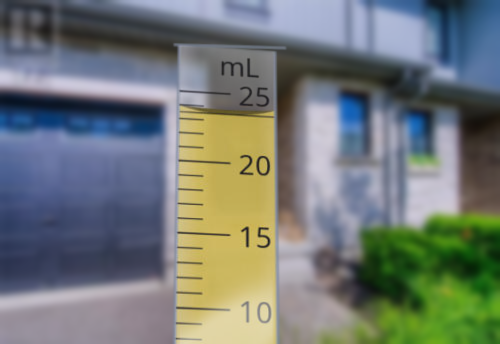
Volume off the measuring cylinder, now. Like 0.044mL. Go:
23.5mL
